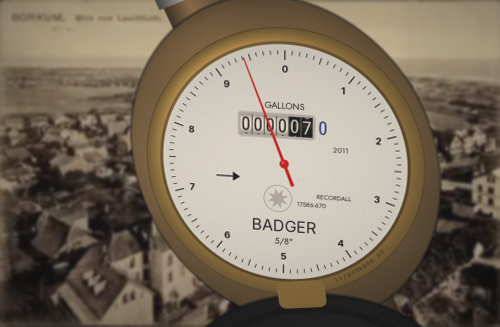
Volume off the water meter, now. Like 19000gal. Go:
69.4gal
